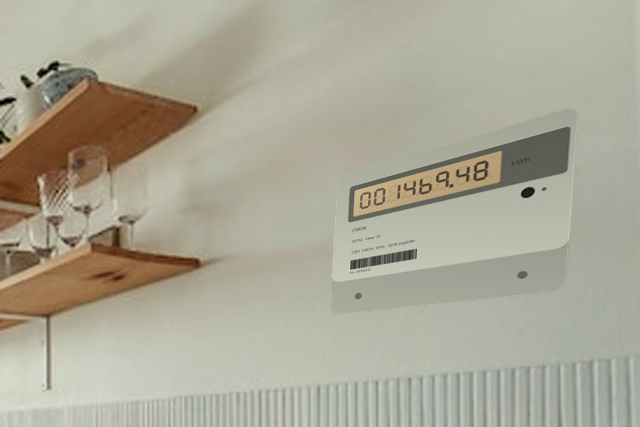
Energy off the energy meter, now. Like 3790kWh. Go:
1469.48kWh
